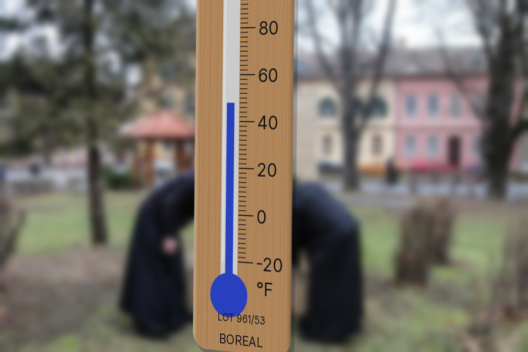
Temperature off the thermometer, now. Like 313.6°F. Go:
48°F
